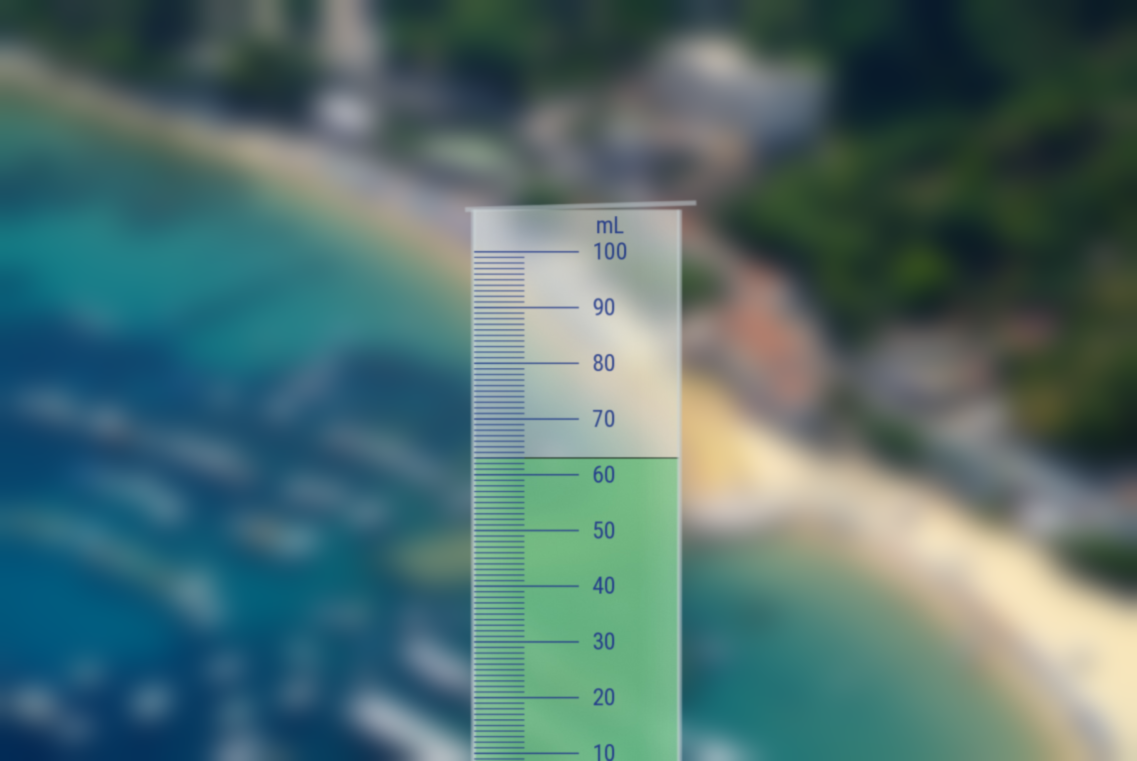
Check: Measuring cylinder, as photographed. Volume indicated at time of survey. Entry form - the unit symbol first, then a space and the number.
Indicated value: mL 63
